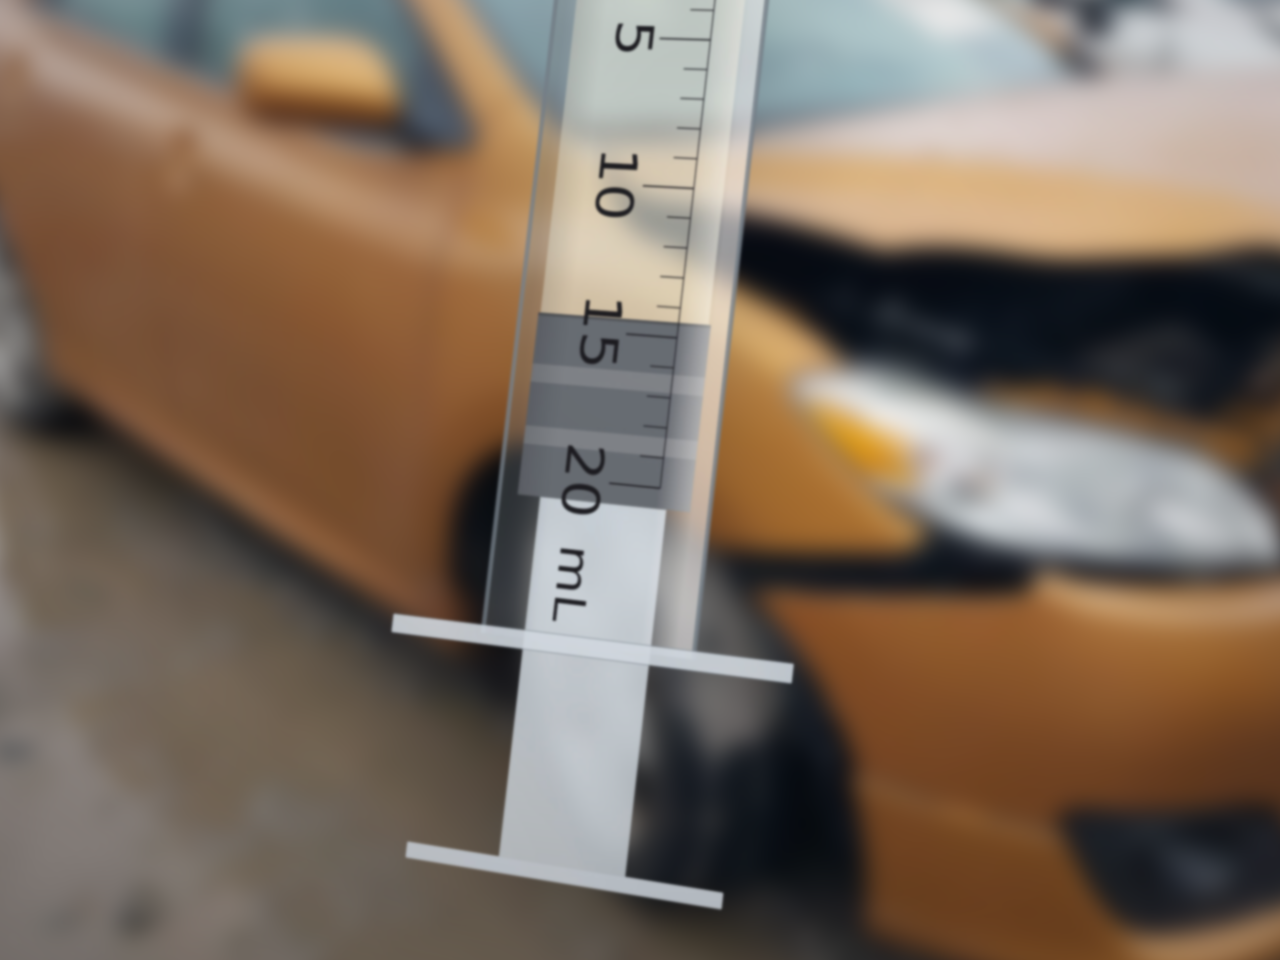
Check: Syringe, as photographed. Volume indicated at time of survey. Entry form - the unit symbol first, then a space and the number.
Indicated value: mL 14.5
